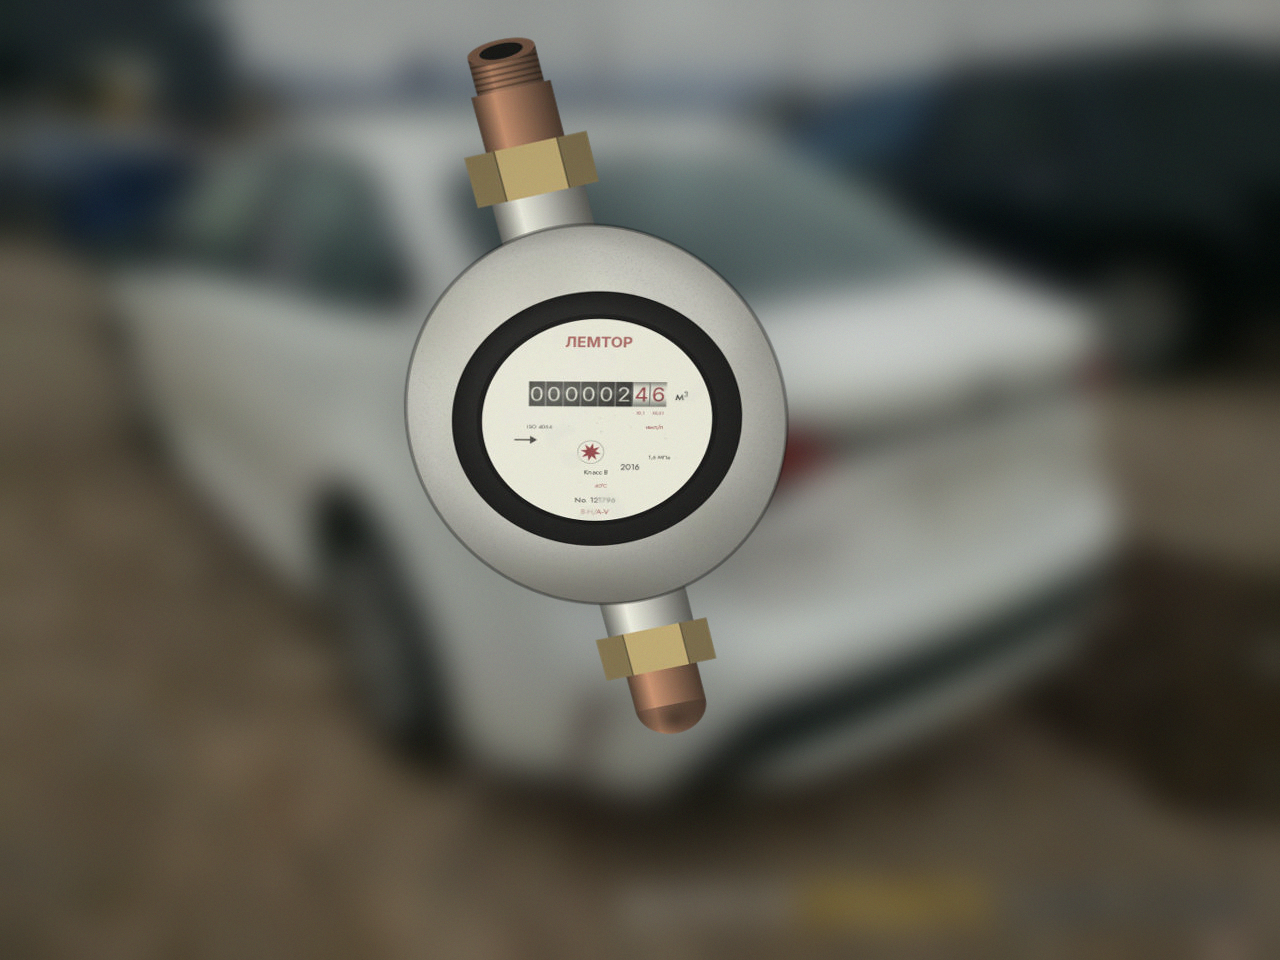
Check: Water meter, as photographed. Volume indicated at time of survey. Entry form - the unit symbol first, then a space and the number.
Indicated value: m³ 2.46
